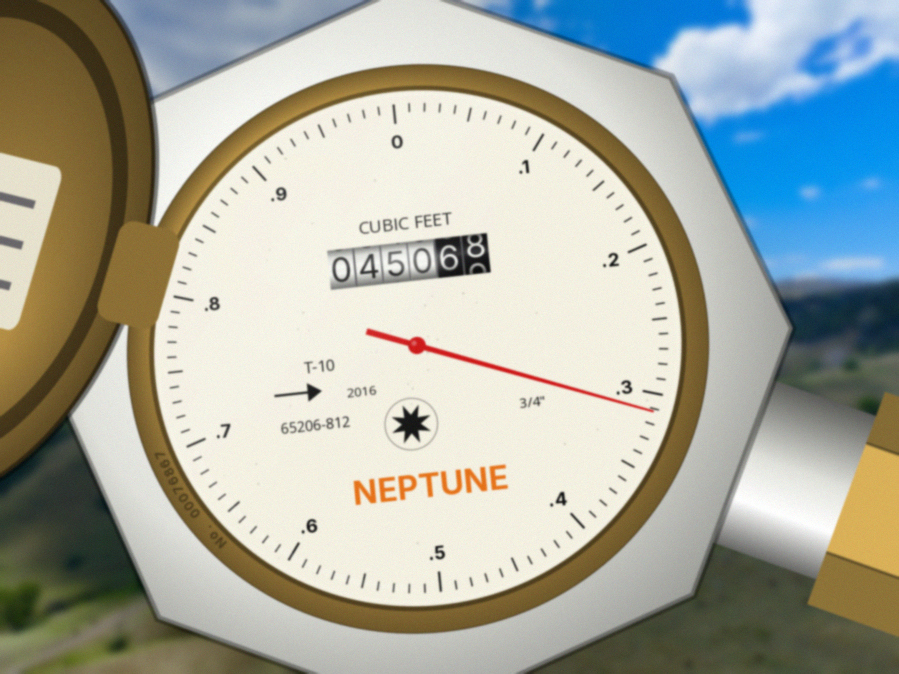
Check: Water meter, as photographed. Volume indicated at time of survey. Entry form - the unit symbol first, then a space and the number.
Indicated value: ft³ 45068.31
